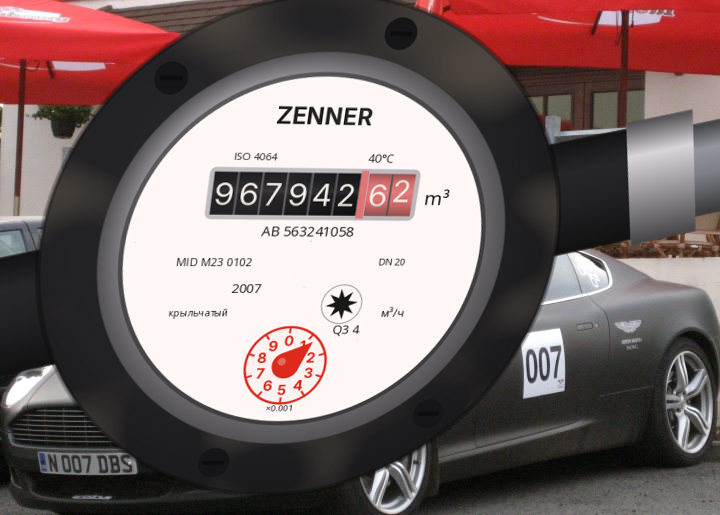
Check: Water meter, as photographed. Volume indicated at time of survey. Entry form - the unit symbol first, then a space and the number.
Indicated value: m³ 967942.621
